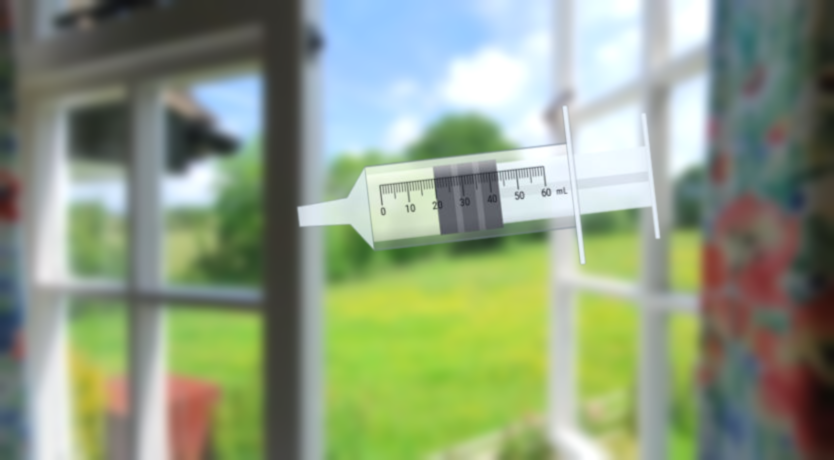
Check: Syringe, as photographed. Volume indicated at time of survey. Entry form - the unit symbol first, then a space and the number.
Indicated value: mL 20
